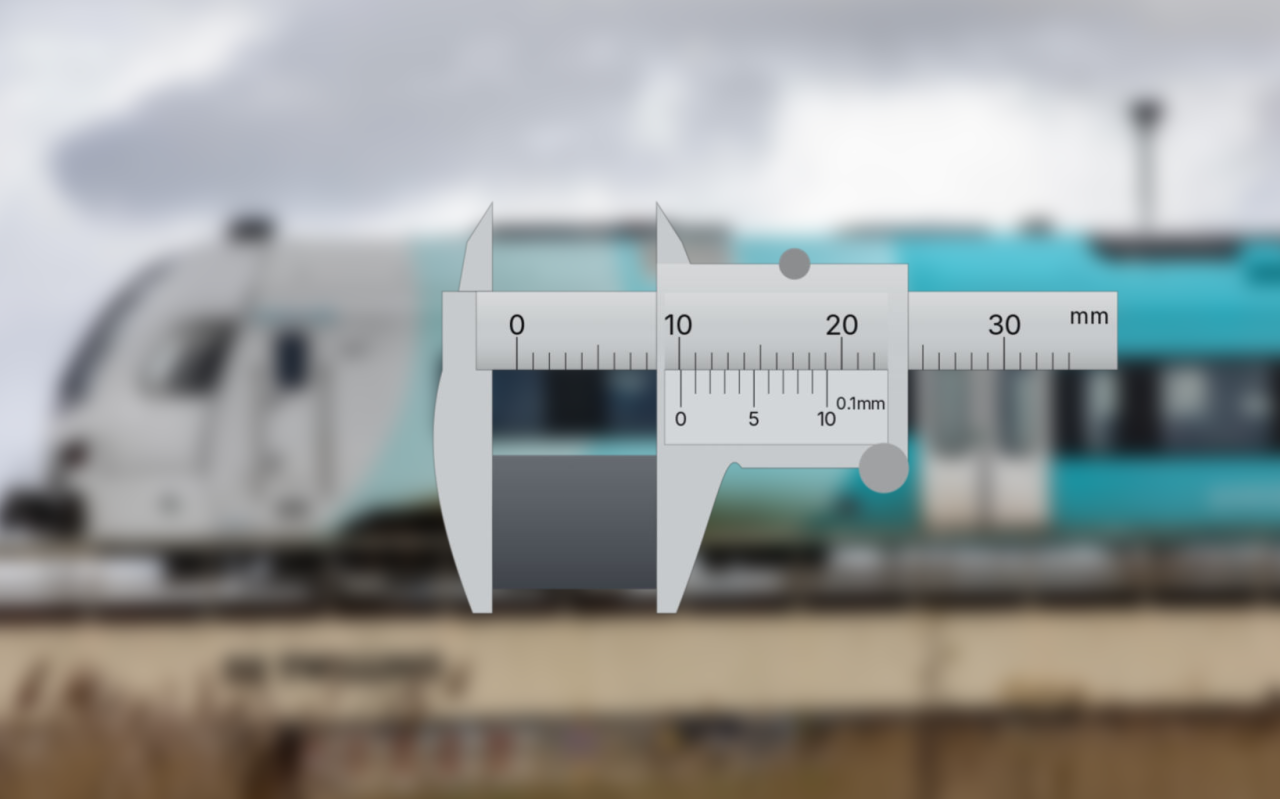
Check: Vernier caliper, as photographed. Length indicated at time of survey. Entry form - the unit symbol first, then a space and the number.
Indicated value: mm 10.1
